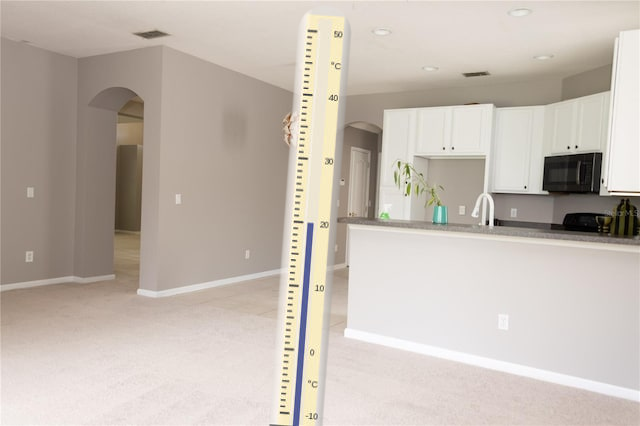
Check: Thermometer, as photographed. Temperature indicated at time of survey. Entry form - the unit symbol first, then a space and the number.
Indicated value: °C 20
